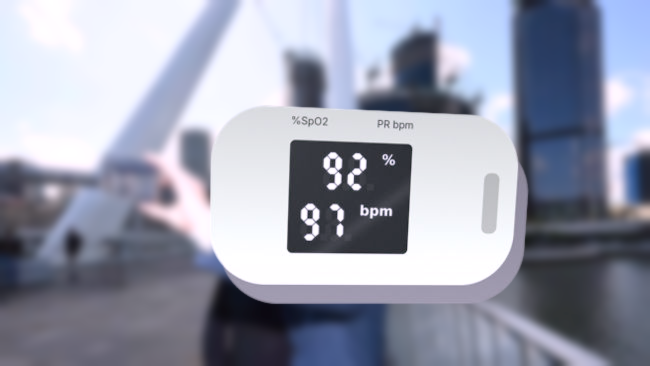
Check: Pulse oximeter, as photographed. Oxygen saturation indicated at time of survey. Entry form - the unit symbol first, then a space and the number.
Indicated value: % 92
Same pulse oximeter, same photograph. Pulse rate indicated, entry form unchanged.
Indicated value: bpm 97
